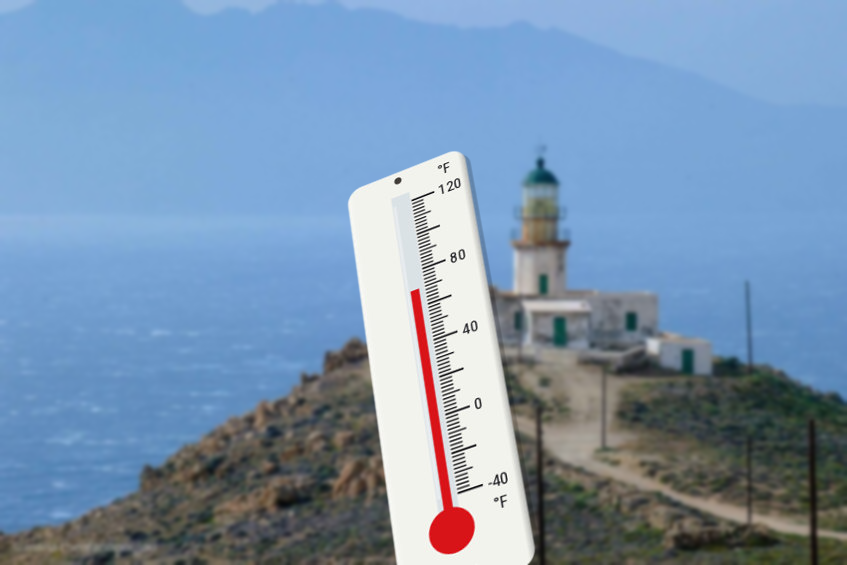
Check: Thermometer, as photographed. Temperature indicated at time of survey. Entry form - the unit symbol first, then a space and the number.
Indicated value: °F 70
